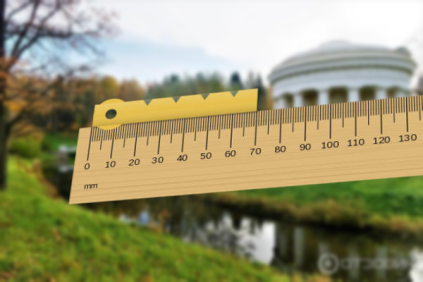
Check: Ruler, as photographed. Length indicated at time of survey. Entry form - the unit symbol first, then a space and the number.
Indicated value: mm 70
